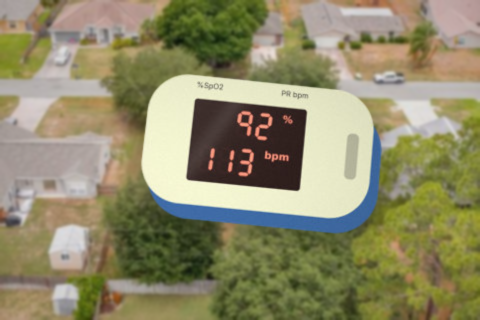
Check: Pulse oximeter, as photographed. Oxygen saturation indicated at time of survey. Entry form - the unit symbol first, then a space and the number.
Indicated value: % 92
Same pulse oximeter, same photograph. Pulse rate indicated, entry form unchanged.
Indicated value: bpm 113
